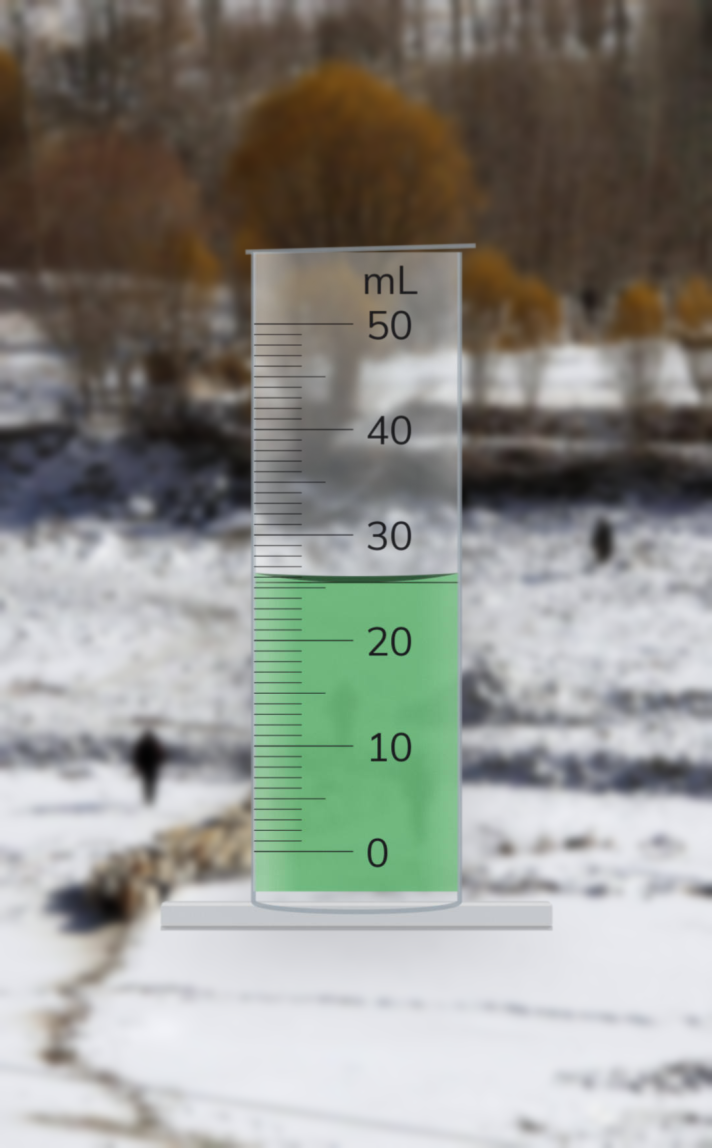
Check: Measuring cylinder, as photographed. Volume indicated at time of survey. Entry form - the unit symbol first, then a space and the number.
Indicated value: mL 25.5
